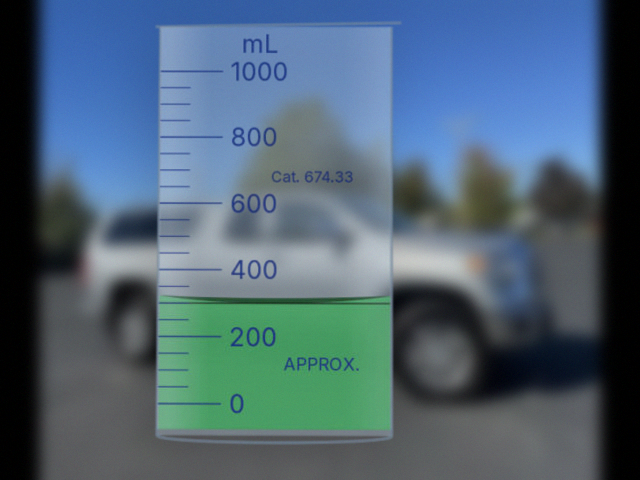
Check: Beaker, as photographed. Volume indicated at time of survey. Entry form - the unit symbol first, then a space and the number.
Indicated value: mL 300
